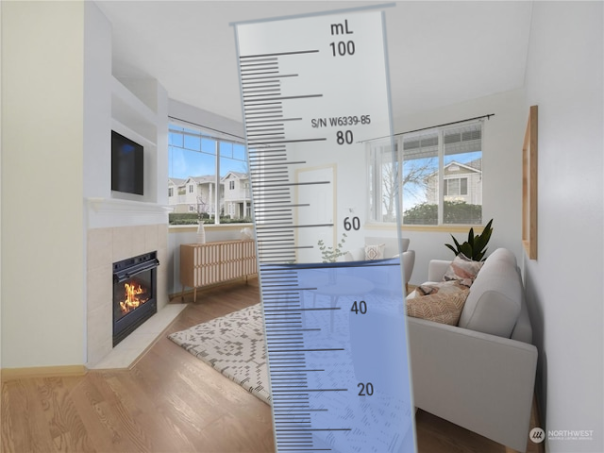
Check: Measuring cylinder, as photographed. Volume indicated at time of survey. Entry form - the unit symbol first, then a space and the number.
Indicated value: mL 50
